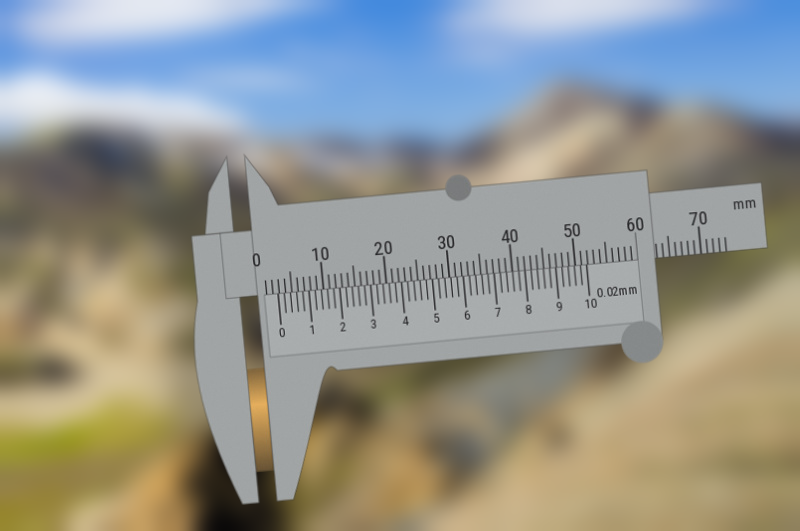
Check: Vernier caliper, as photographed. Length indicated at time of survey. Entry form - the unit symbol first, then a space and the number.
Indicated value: mm 2.8
